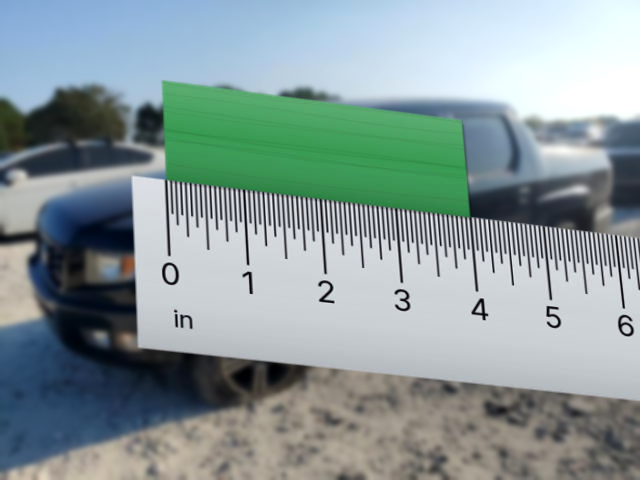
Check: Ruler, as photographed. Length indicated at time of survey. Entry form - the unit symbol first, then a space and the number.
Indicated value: in 4
